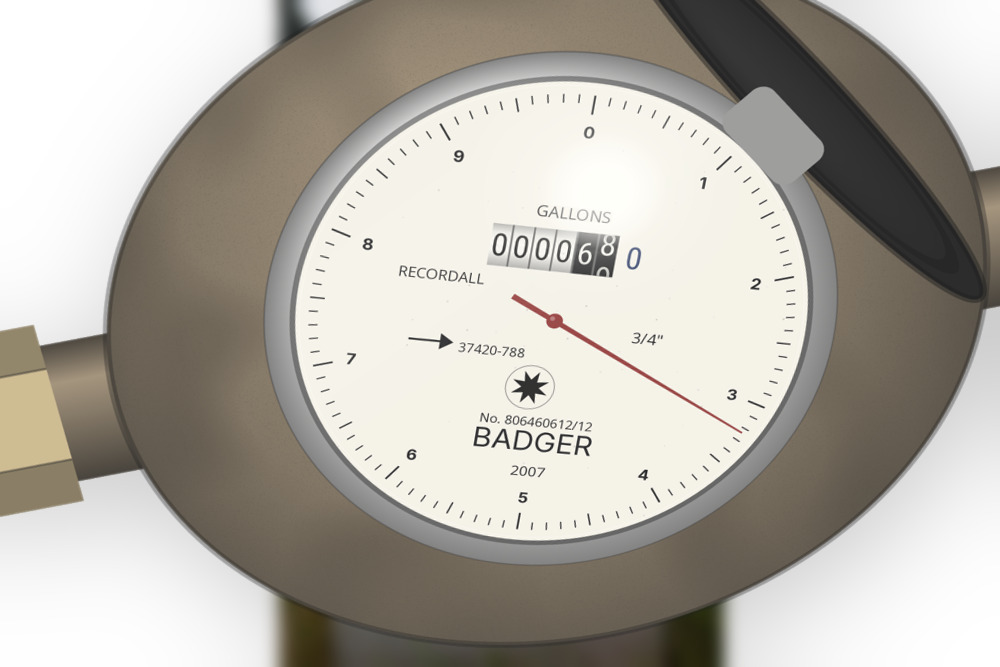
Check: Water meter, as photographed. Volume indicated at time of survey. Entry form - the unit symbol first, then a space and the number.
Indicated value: gal 683.2
